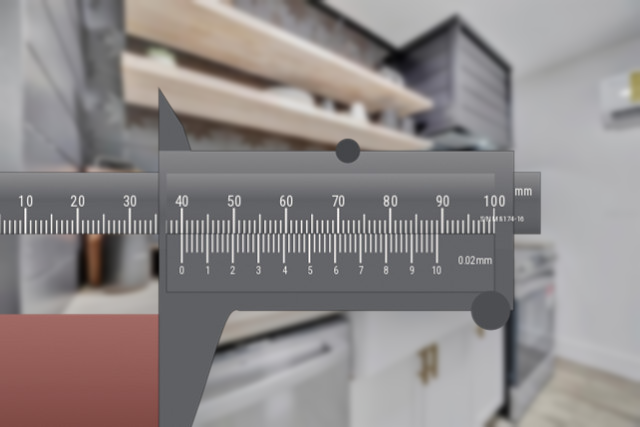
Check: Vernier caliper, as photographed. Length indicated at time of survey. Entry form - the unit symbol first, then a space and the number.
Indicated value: mm 40.0
